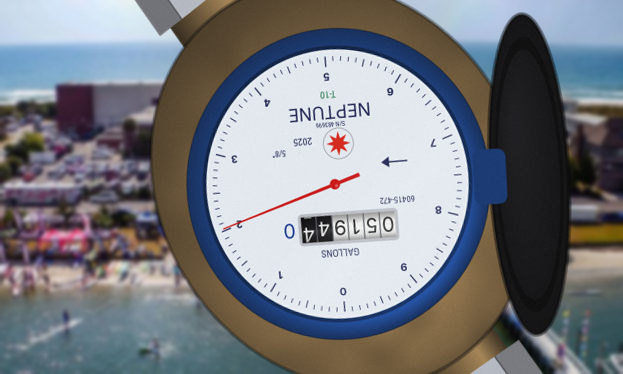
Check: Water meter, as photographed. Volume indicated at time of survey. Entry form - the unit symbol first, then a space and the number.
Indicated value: gal 519442.0
